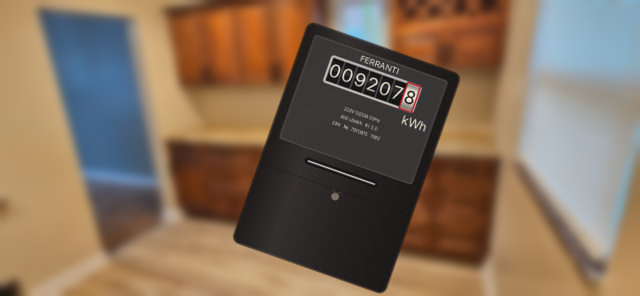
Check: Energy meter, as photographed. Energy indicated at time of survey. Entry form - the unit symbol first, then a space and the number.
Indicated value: kWh 9207.8
